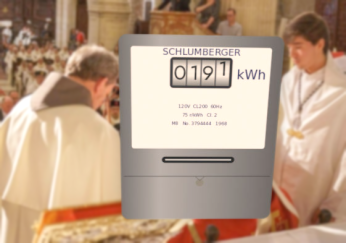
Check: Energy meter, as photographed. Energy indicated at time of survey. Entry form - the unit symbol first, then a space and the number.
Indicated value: kWh 191
